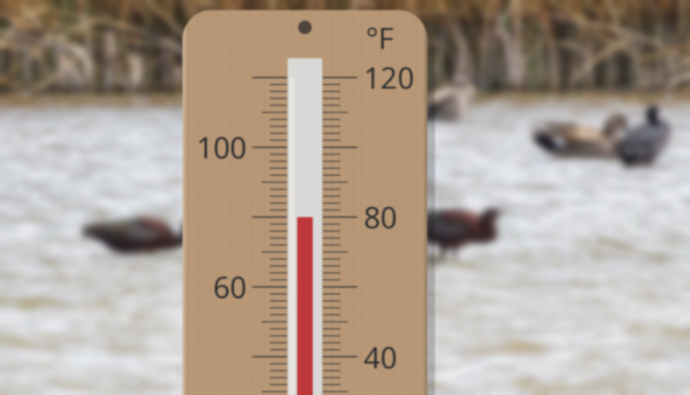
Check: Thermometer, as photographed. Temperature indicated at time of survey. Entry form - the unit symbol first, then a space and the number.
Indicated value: °F 80
